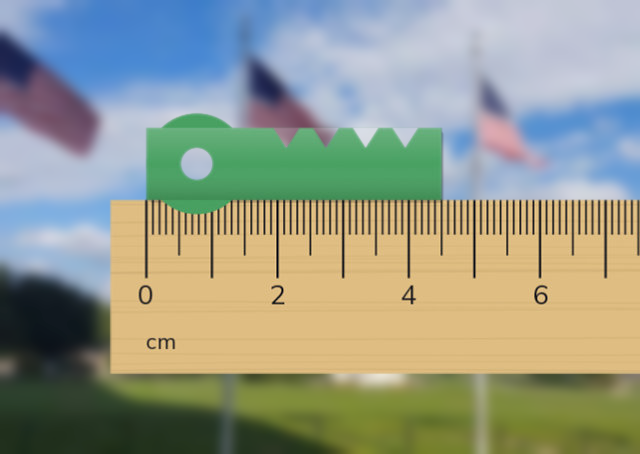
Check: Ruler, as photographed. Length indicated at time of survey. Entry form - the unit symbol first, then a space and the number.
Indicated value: cm 4.5
